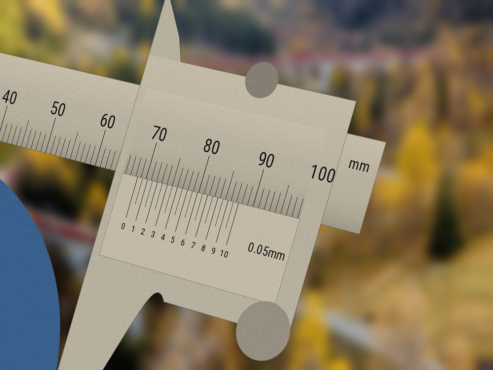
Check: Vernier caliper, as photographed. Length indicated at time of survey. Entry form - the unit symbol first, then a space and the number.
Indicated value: mm 68.4
